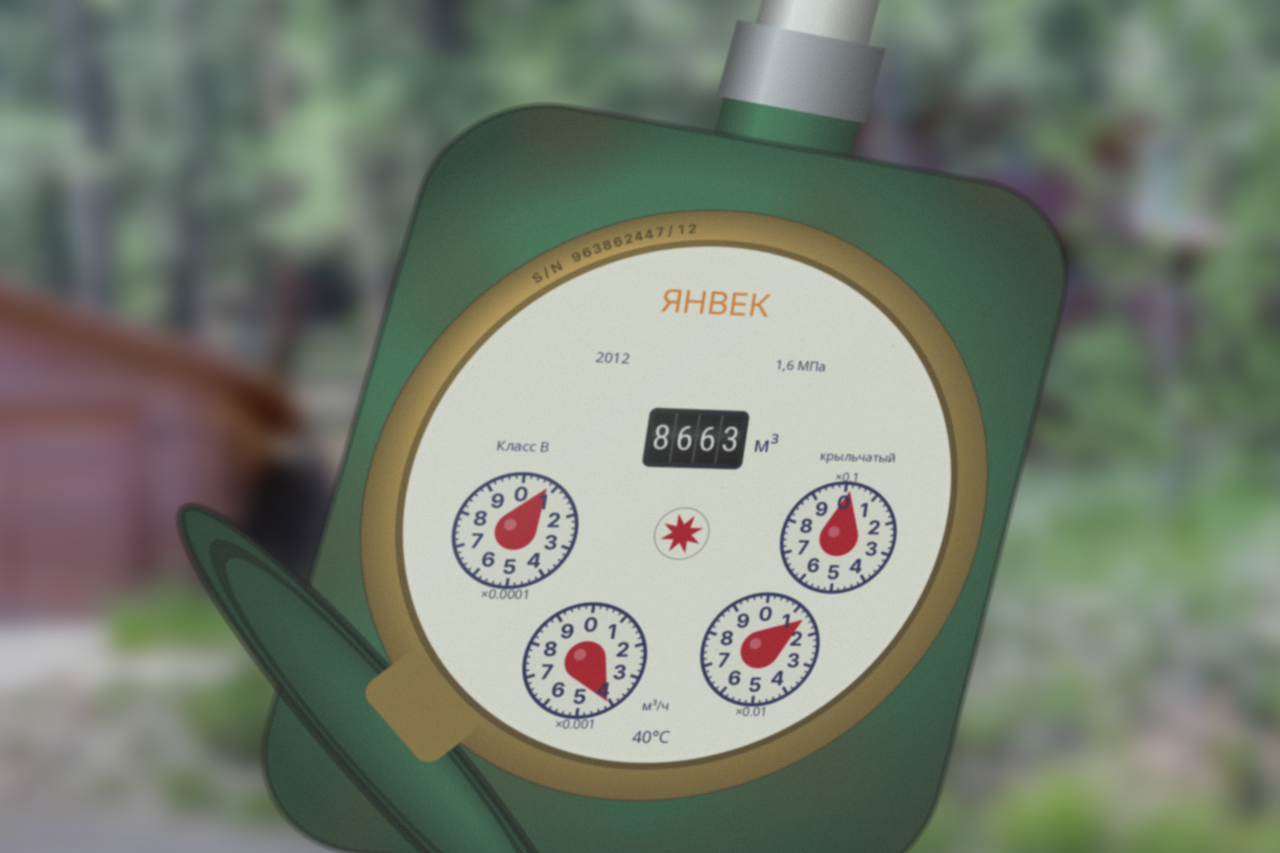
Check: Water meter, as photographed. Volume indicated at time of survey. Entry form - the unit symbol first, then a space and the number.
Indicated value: m³ 8663.0140
